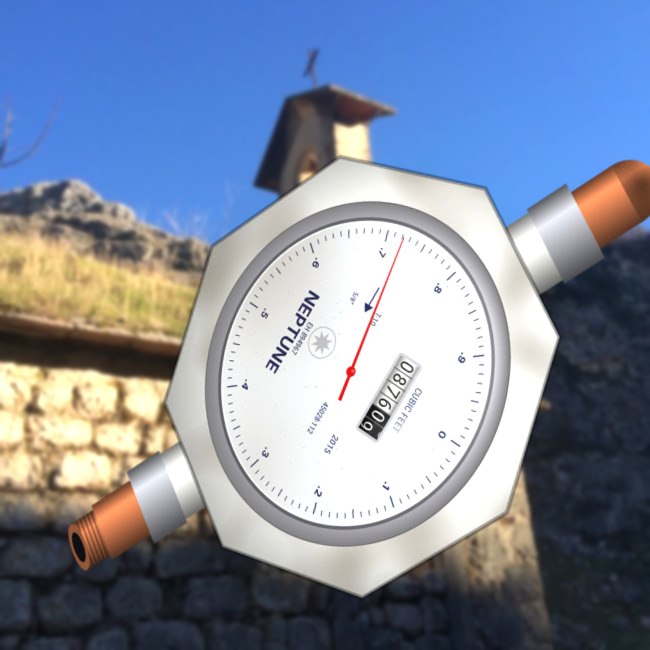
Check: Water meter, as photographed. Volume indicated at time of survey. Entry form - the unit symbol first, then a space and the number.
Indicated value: ft³ 87608.72
